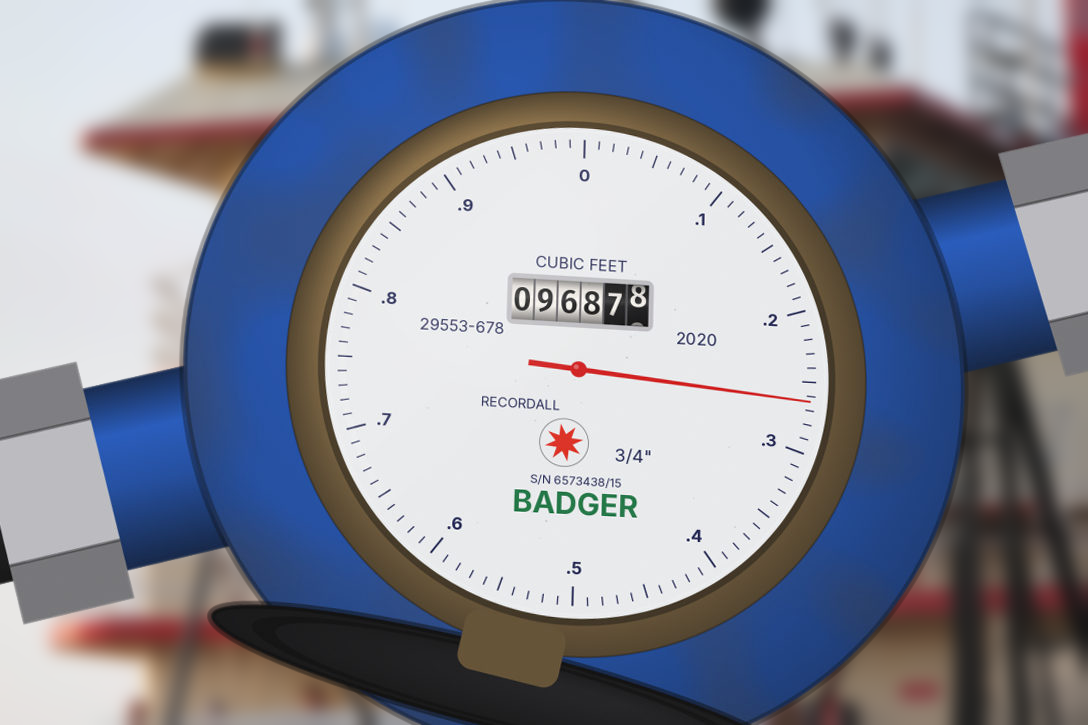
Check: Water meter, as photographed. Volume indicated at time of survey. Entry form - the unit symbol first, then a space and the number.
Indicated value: ft³ 96878.26
